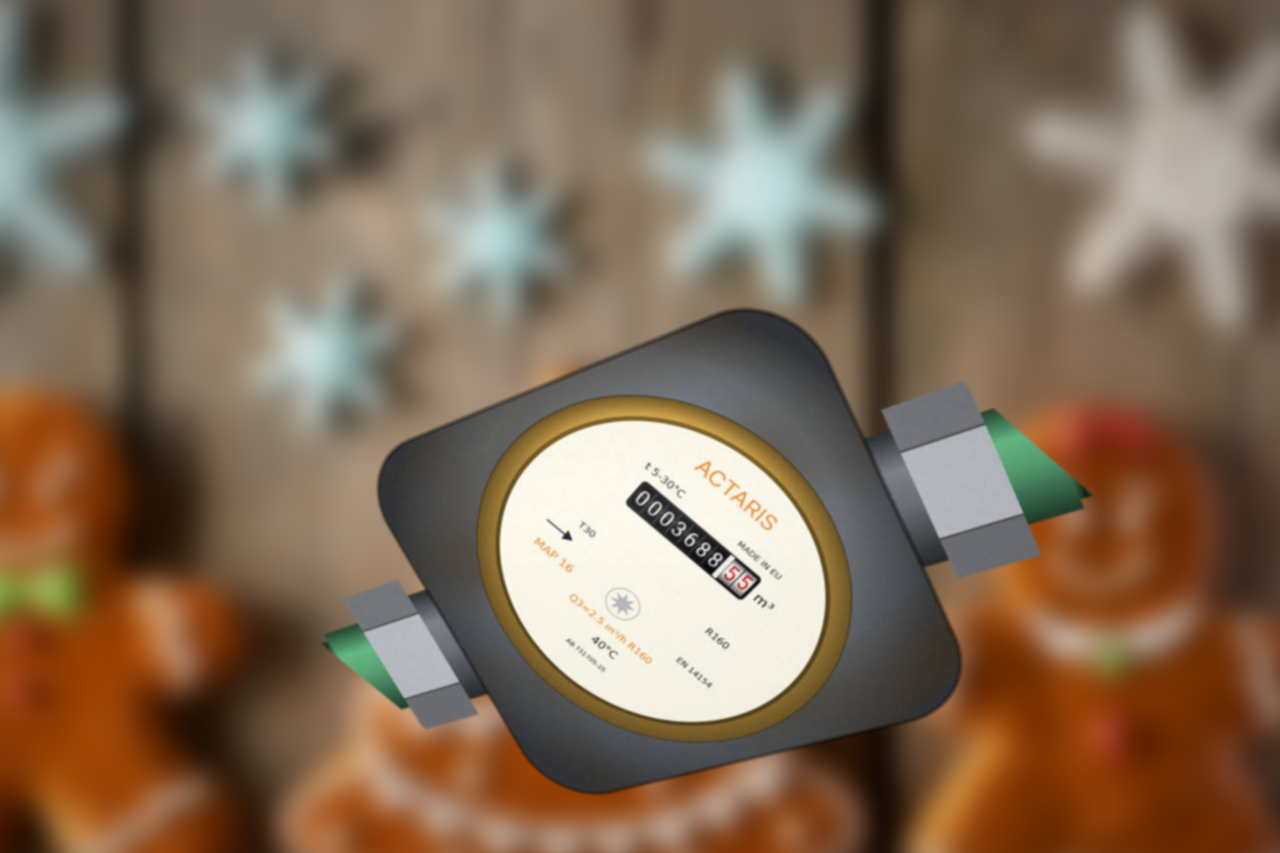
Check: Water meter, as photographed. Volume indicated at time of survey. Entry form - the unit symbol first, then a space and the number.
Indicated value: m³ 3688.55
